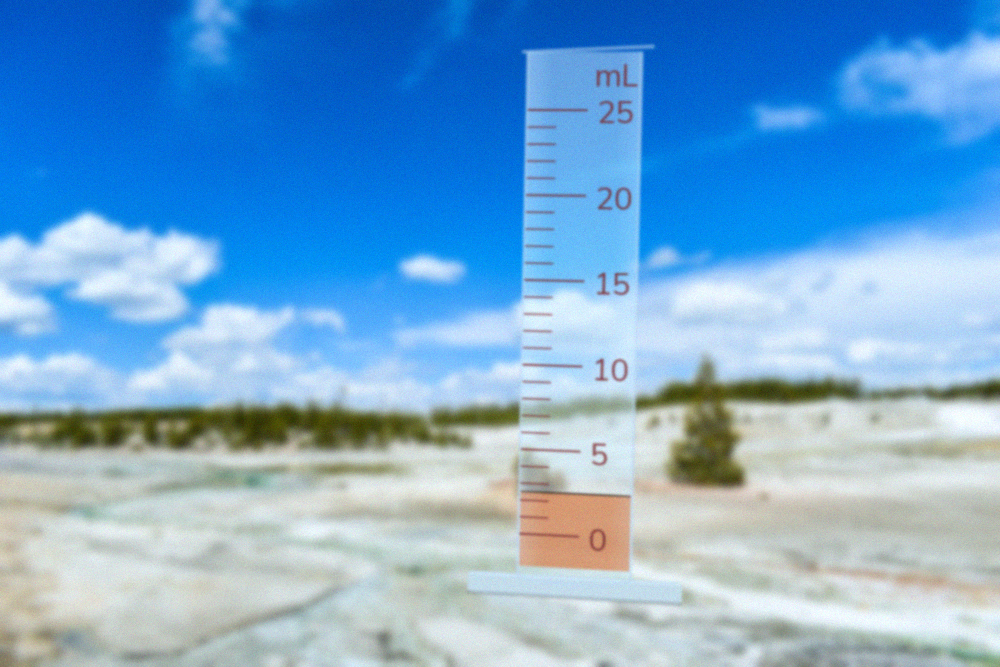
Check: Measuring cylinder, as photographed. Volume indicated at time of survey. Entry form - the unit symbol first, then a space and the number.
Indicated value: mL 2.5
